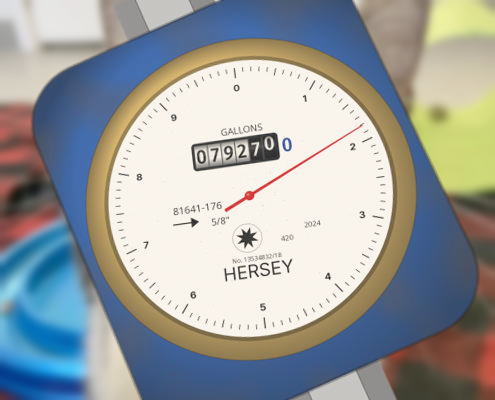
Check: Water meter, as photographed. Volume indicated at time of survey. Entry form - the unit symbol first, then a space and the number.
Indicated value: gal 792701.8
